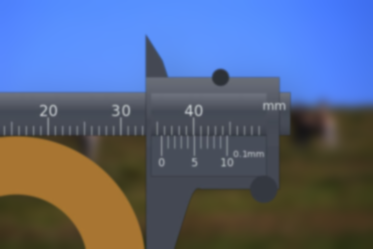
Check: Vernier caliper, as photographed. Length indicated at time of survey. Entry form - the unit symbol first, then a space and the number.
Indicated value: mm 35.6
